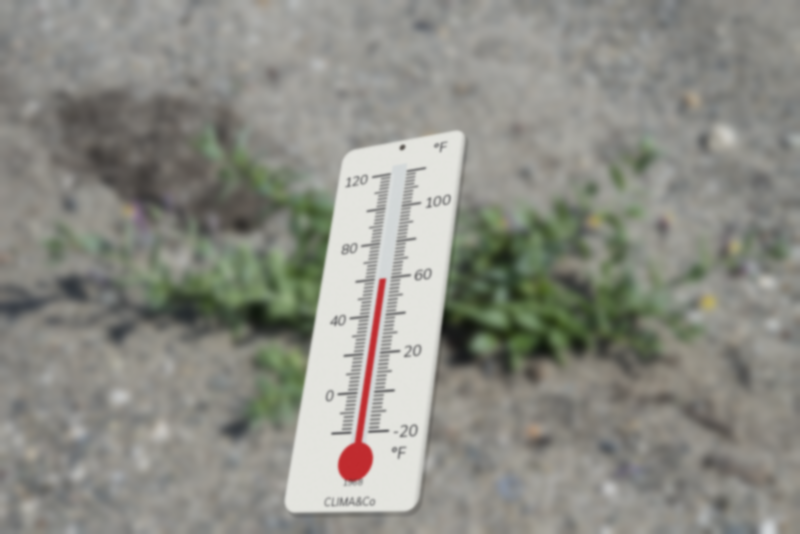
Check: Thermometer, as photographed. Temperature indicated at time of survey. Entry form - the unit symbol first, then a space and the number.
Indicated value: °F 60
